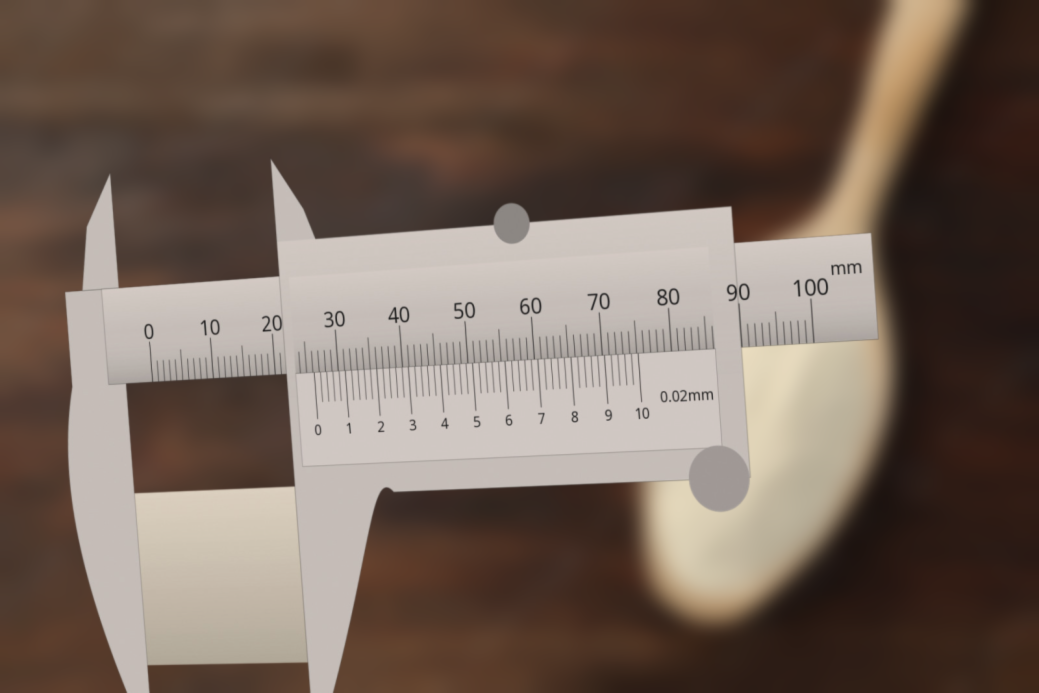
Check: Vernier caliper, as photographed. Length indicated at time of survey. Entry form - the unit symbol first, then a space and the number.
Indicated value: mm 26.2
